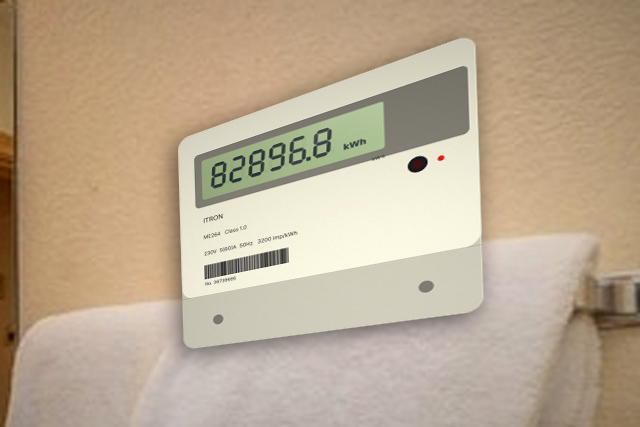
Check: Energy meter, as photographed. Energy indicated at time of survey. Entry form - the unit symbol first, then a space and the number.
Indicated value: kWh 82896.8
